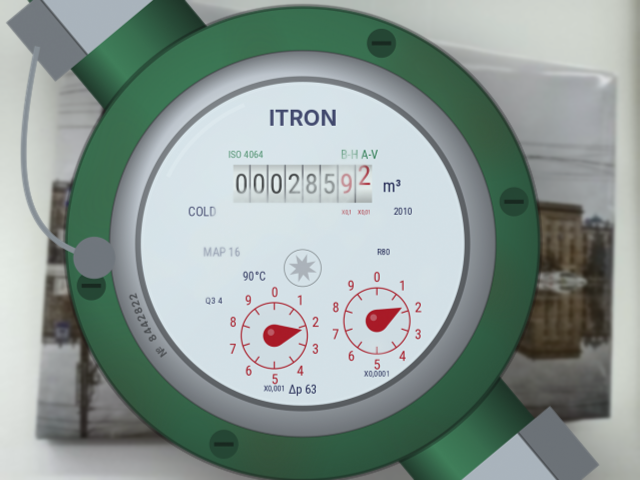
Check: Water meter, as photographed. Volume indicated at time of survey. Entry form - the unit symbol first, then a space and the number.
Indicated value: m³ 285.9221
